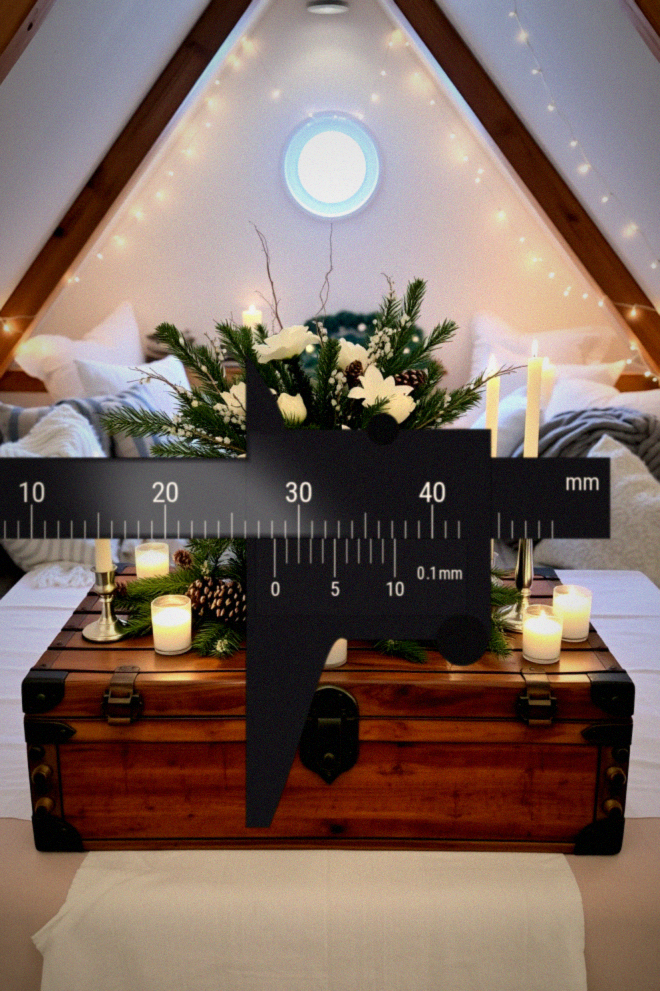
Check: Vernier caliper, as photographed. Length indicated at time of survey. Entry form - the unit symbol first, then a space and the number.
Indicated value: mm 28.2
